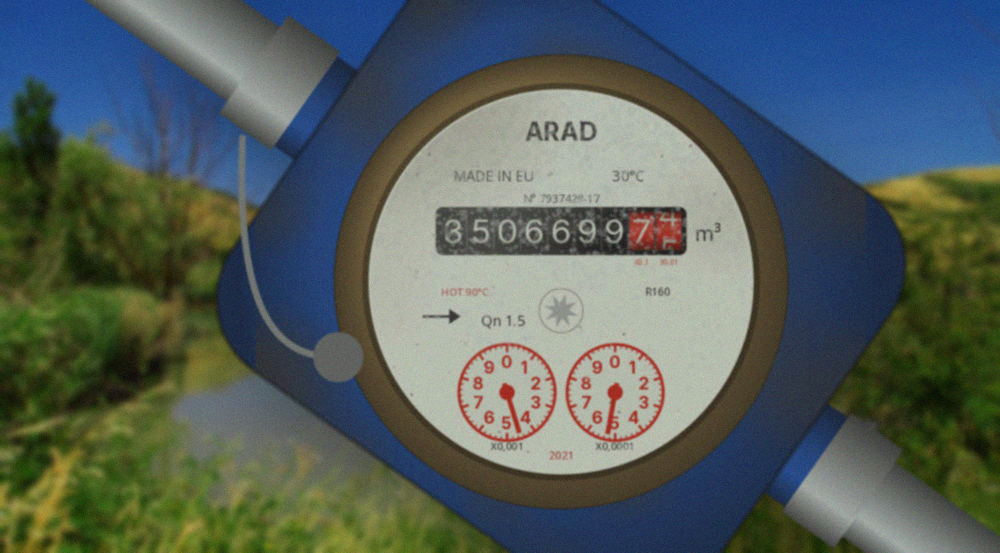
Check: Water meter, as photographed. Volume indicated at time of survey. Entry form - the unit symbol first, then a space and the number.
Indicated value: m³ 3506699.7445
